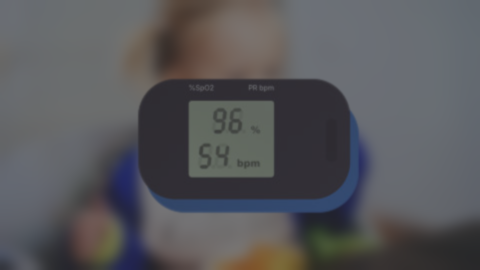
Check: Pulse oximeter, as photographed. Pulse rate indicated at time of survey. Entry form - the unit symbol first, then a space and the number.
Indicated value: bpm 54
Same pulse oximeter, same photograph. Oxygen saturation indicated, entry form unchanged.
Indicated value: % 96
